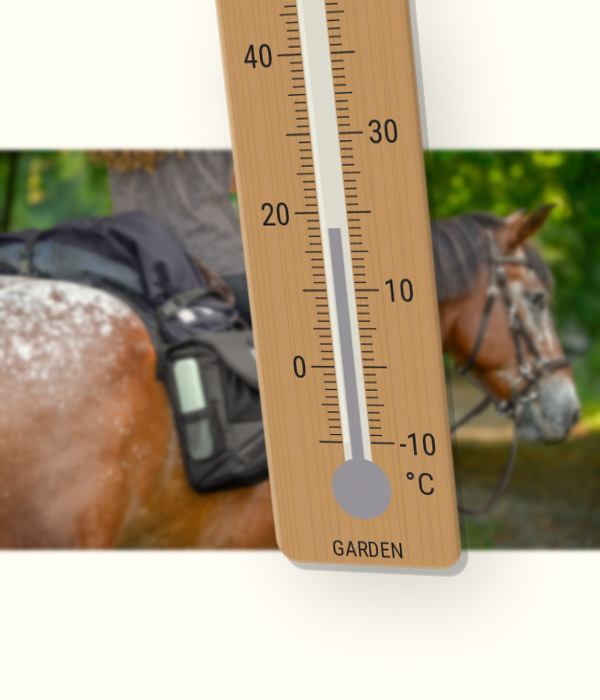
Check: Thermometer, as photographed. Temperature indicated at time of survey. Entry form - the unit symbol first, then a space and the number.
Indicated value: °C 18
